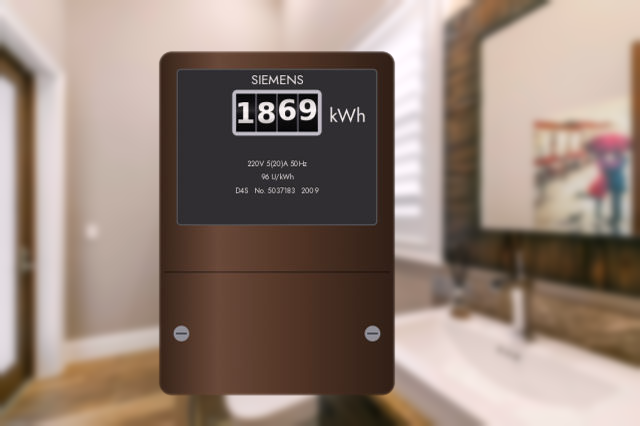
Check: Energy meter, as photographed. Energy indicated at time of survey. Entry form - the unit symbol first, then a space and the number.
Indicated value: kWh 1869
